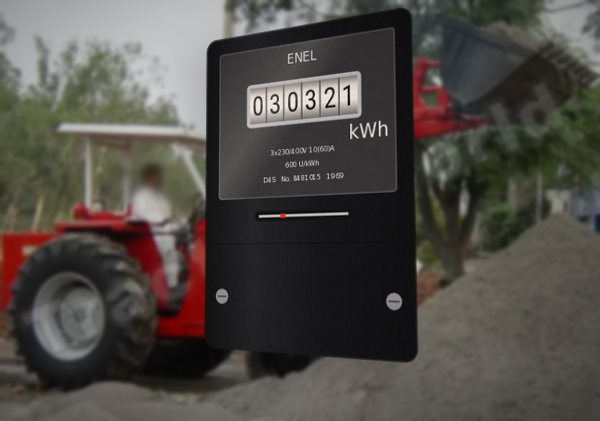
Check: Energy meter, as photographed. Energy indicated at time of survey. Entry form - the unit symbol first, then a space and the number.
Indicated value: kWh 30321
